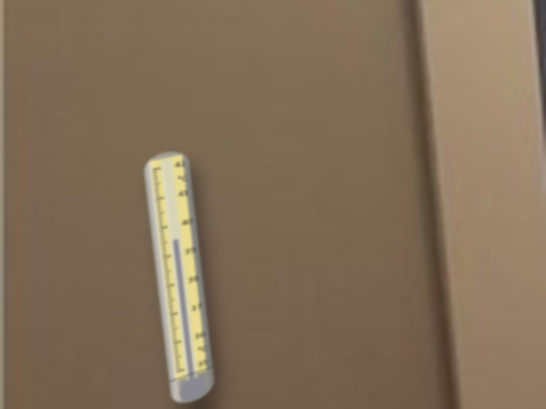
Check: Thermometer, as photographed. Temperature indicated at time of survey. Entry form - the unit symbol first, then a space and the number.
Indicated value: °C 39.5
